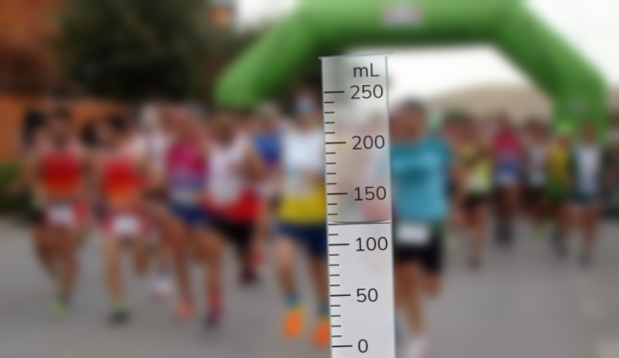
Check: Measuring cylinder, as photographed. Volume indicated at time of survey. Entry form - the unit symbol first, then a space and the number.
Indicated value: mL 120
